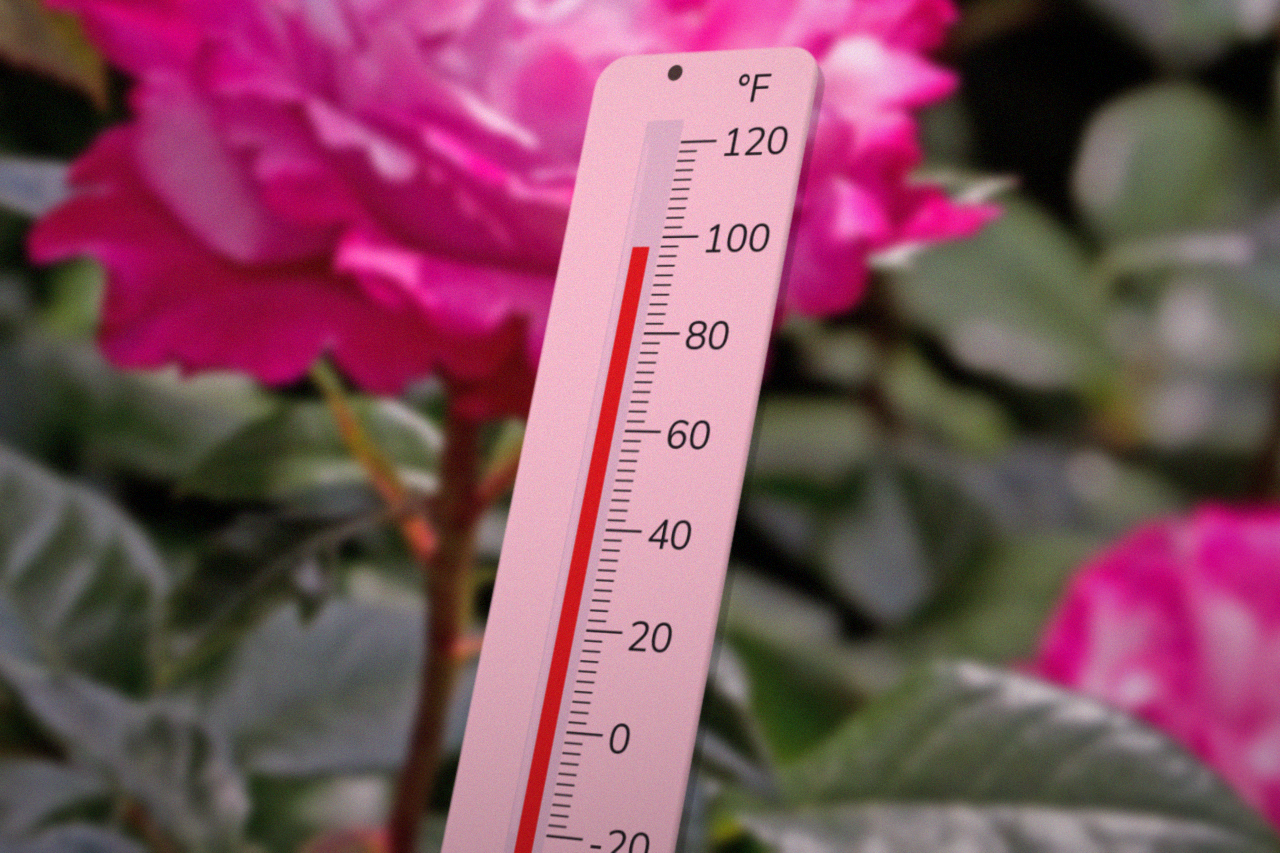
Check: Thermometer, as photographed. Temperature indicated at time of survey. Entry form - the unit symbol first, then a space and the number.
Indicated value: °F 98
